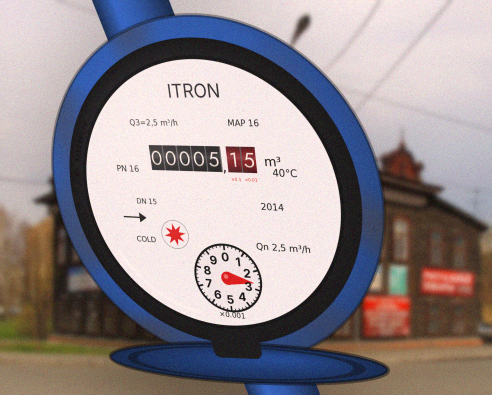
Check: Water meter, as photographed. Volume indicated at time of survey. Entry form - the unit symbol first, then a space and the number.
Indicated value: m³ 5.152
